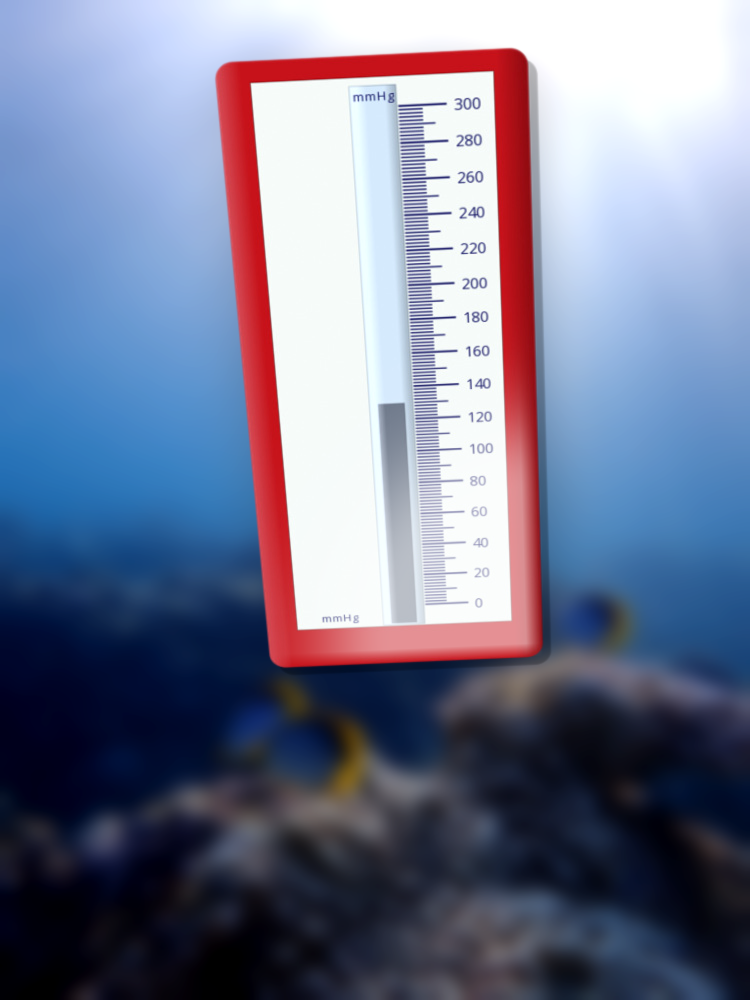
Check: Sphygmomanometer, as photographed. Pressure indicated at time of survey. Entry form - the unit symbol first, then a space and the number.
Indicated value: mmHg 130
